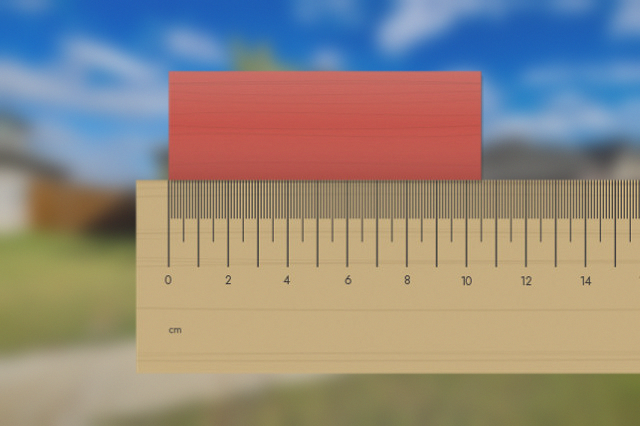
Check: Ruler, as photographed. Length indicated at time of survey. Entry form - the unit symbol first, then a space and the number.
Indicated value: cm 10.5
